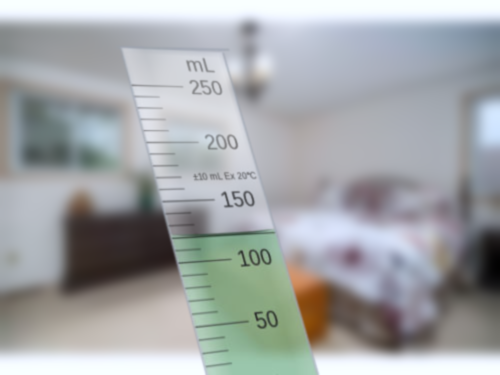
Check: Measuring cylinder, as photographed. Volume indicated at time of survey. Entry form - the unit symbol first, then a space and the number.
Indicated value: mL 120
